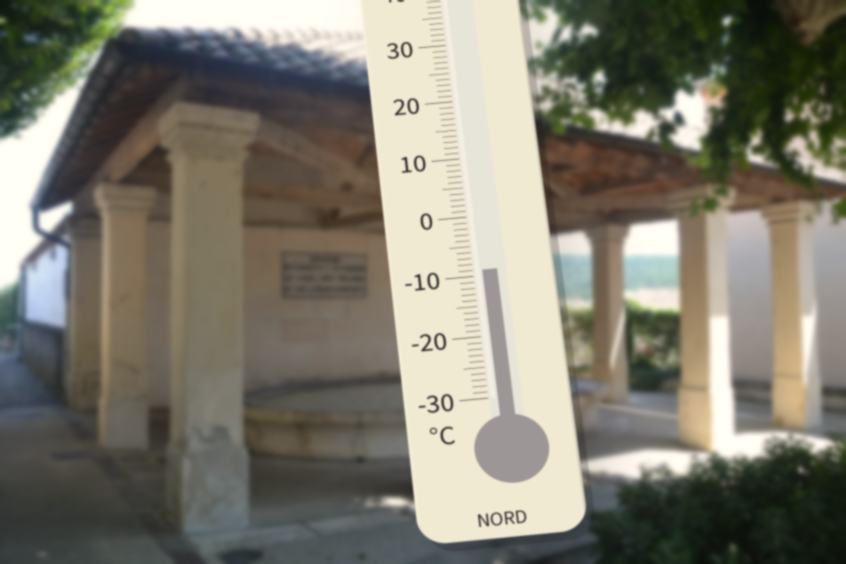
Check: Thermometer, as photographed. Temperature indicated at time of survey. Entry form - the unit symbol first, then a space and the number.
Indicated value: °C -9
